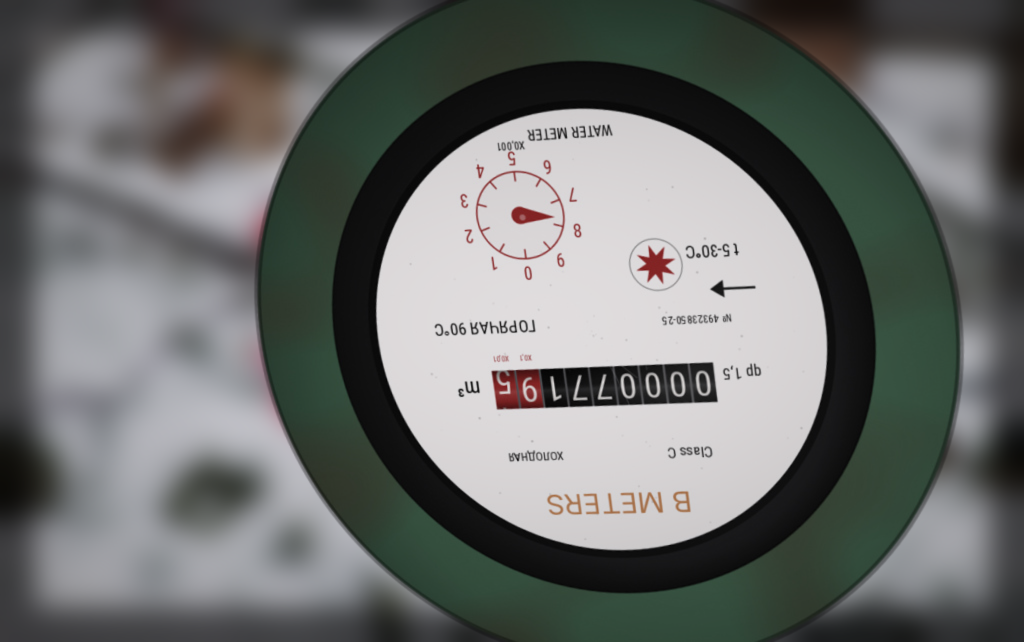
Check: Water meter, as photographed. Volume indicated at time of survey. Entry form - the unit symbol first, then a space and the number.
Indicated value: m³ 771.947
